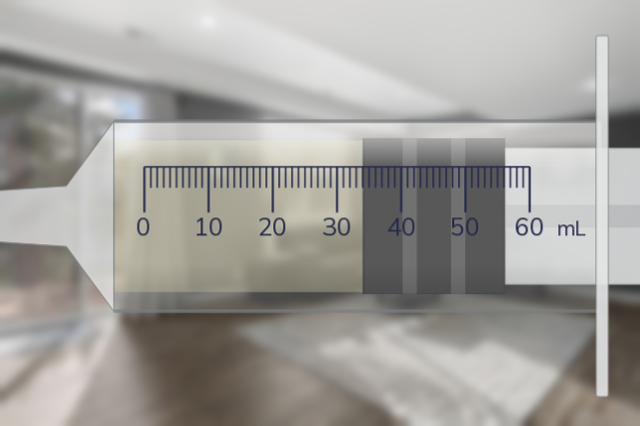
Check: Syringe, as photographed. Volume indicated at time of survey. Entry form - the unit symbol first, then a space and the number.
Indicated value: mL 34
